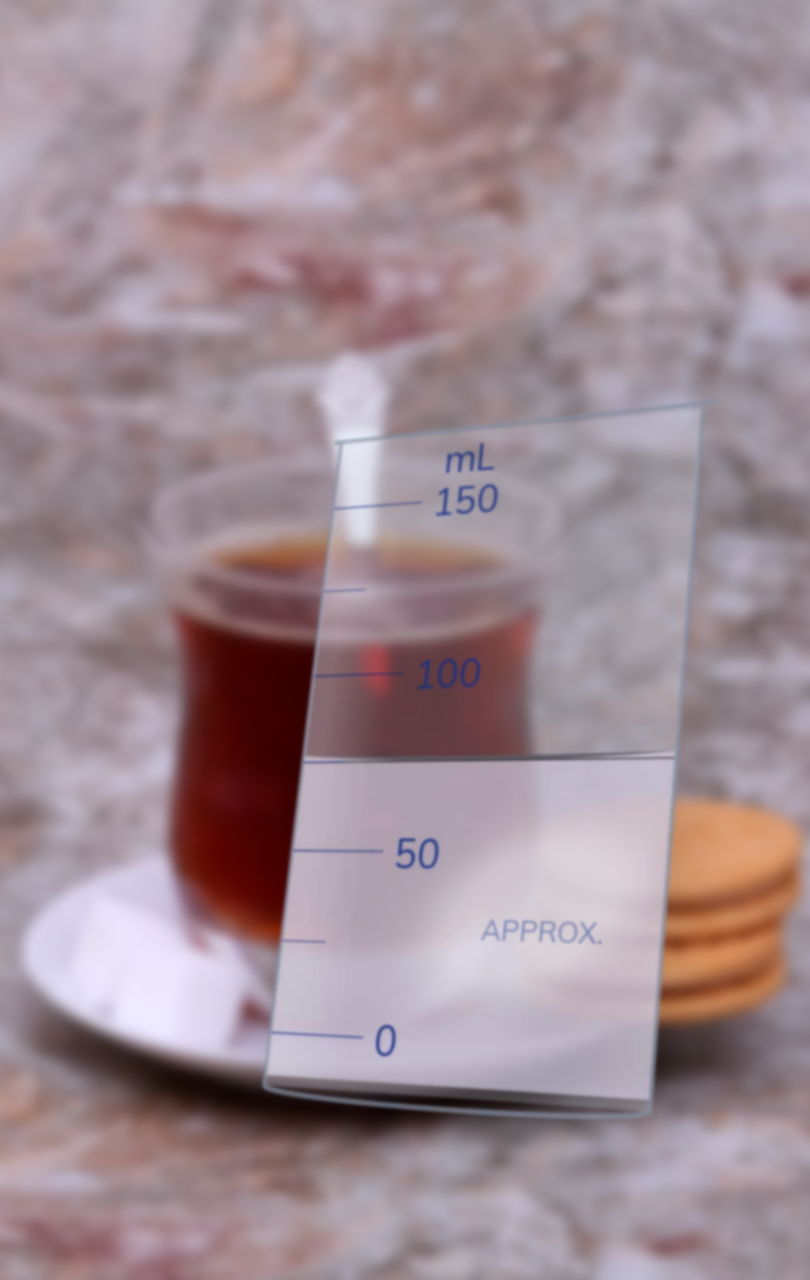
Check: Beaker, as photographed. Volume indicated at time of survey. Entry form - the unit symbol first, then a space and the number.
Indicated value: mL 75
